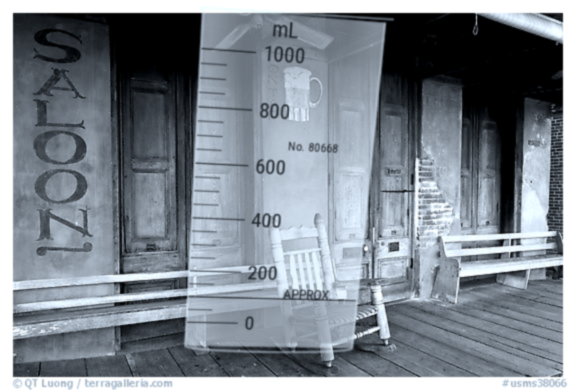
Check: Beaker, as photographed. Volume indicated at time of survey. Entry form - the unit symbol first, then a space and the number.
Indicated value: mL 100
